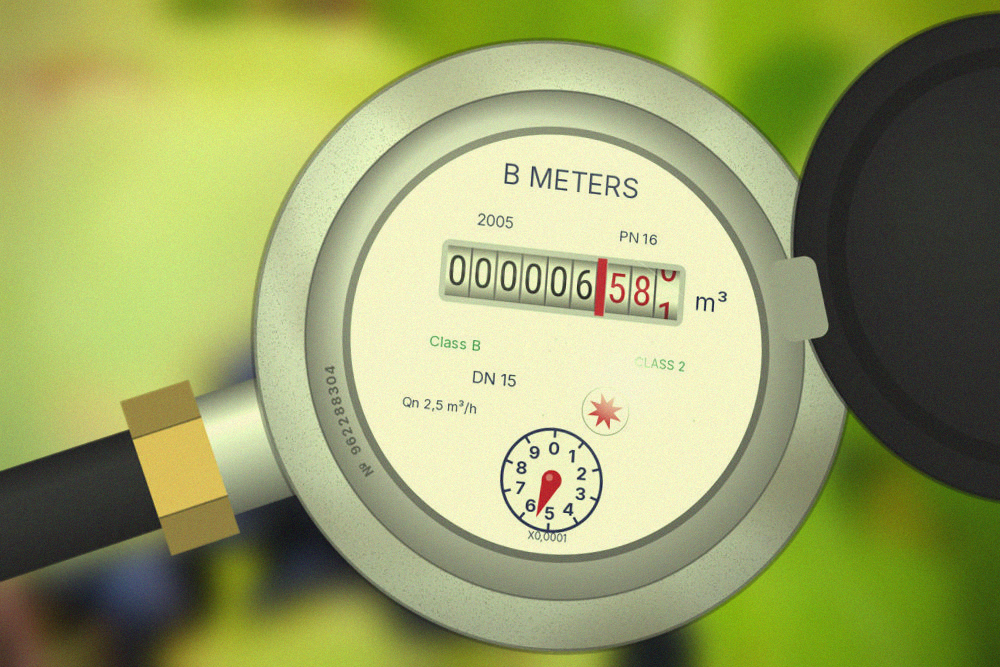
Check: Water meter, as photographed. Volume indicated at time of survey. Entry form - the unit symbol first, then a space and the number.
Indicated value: m³ 6.5805
